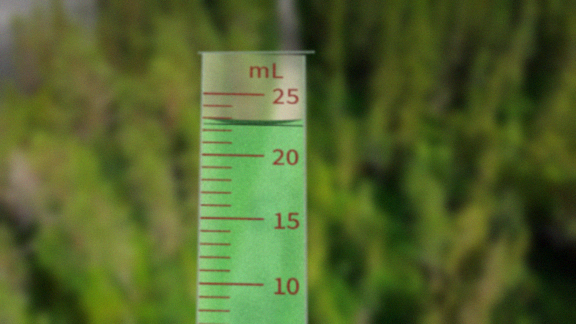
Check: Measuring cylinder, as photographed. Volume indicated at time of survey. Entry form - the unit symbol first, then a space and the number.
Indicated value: mL 22.5
